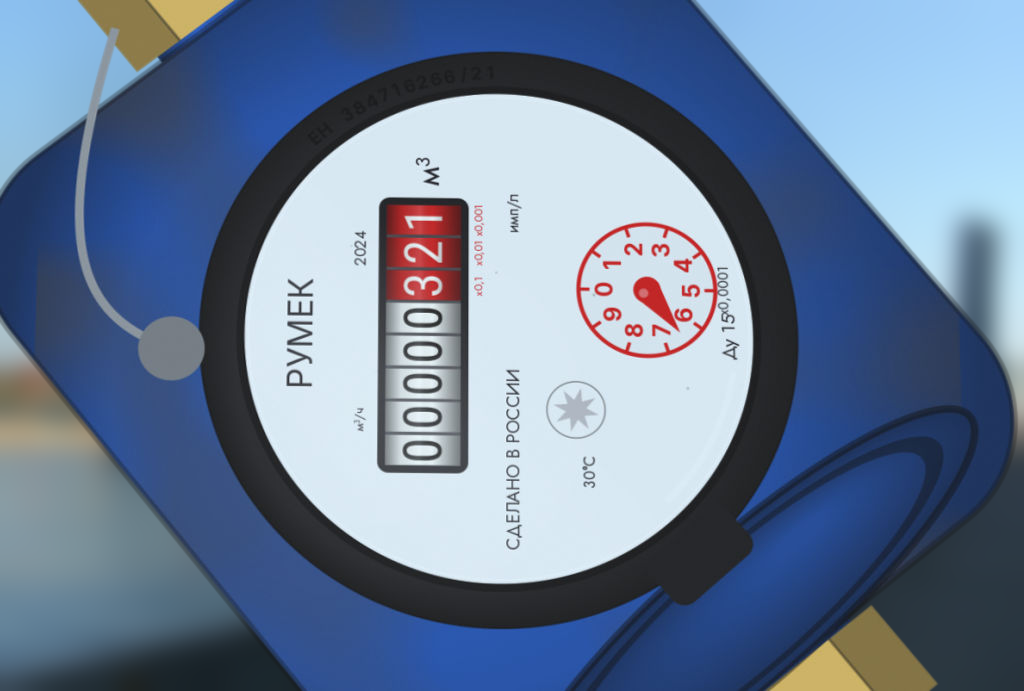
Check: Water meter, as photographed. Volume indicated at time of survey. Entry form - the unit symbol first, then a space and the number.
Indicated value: m³ 0.3216
